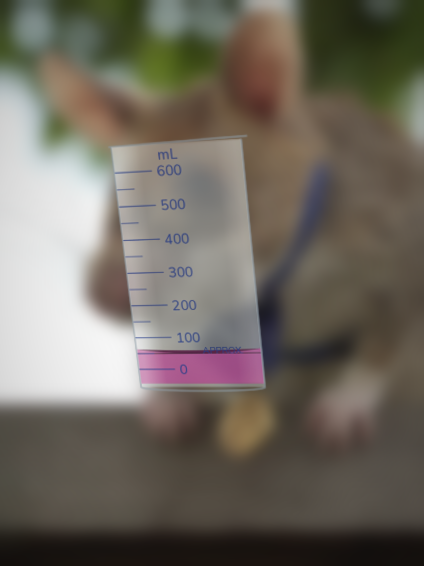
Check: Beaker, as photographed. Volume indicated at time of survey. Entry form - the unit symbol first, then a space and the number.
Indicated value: mL 50
